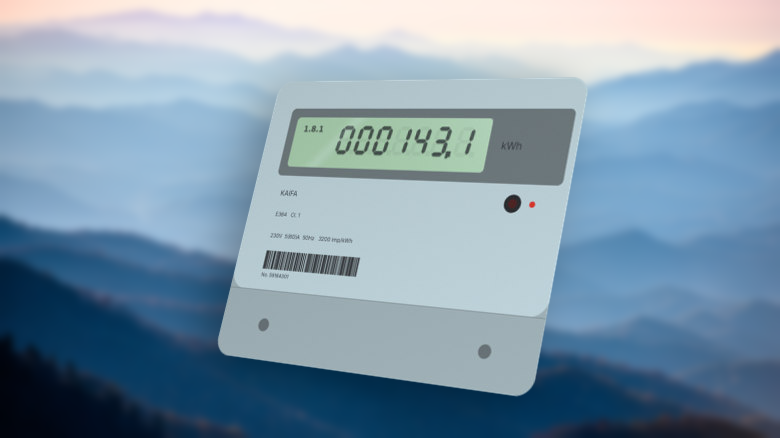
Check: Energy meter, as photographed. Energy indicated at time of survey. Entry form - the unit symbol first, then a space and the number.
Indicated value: kWh 143.1
